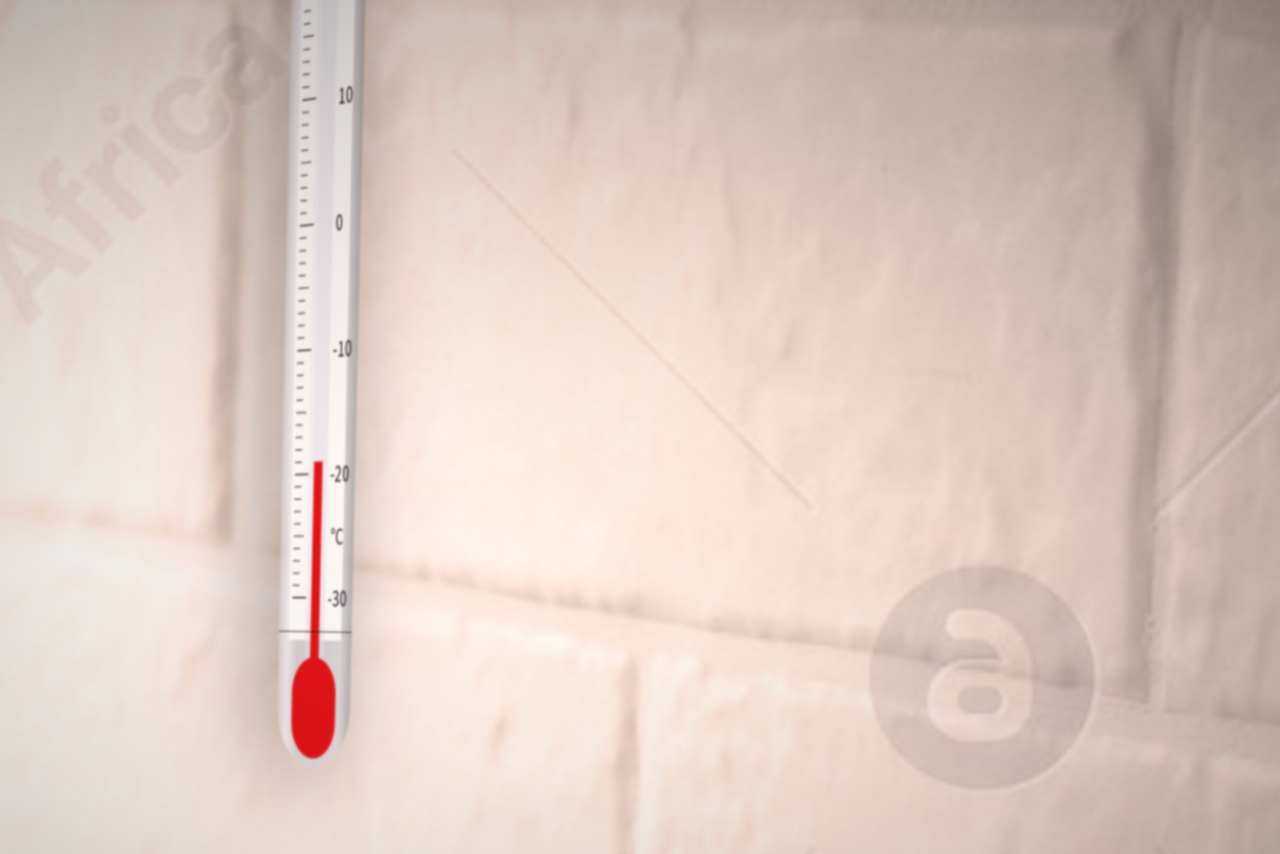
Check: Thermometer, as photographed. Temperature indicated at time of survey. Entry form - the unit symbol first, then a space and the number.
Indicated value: °C -19
